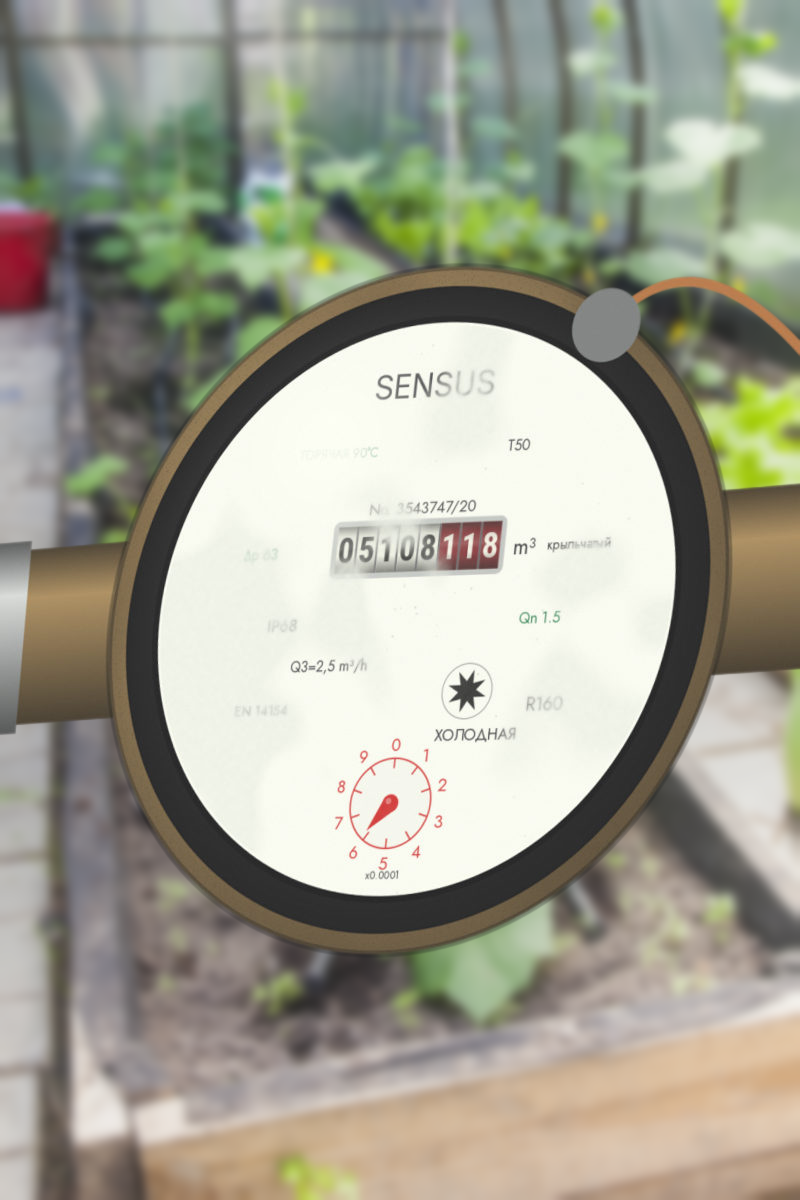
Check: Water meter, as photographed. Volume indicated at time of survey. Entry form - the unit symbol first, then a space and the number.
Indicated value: m³ 5108.1186
